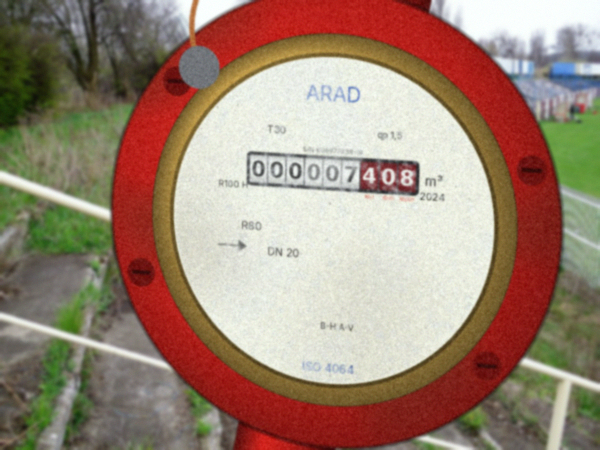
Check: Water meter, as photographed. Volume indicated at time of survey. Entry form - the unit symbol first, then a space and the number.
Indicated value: m³ 7.408
